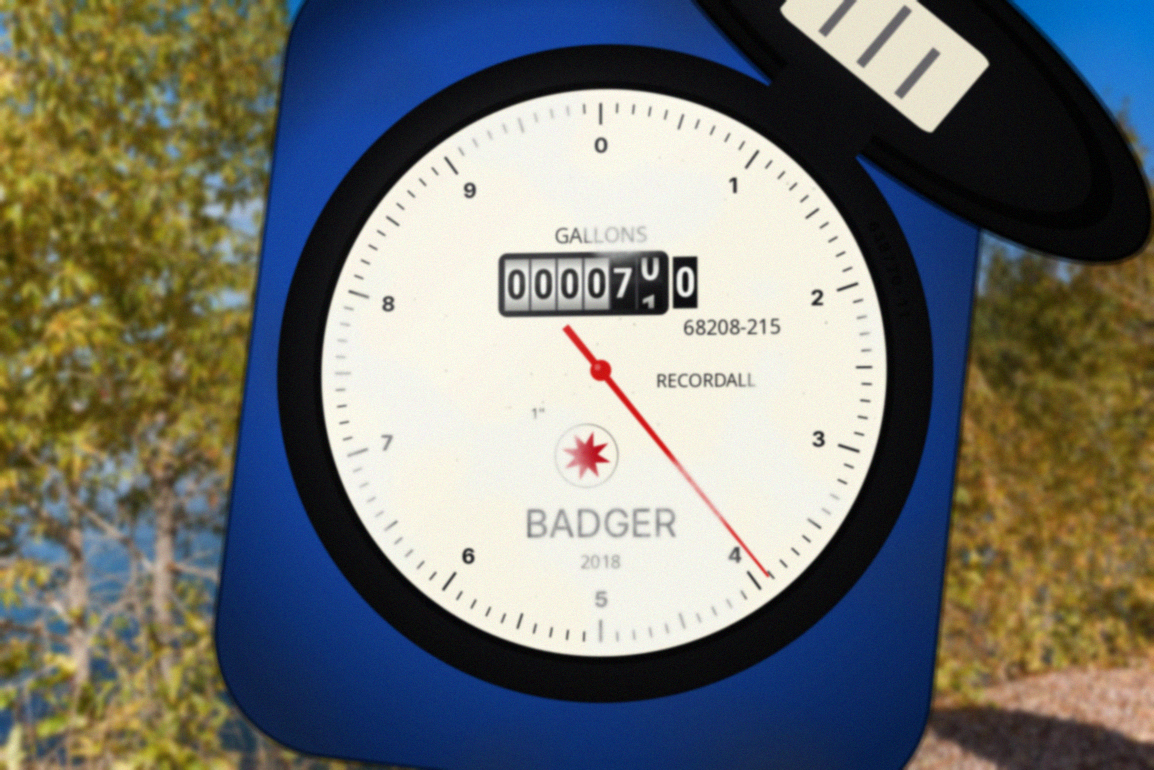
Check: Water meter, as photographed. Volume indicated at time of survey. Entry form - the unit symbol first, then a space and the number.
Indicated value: gal 703.9
